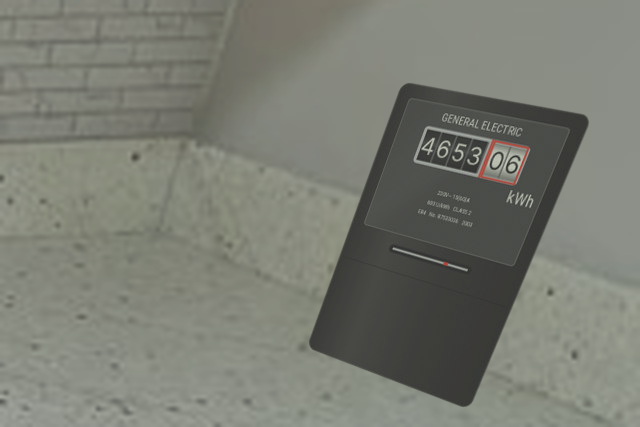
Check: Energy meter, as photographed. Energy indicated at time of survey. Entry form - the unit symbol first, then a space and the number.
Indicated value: kWh 4653.06
